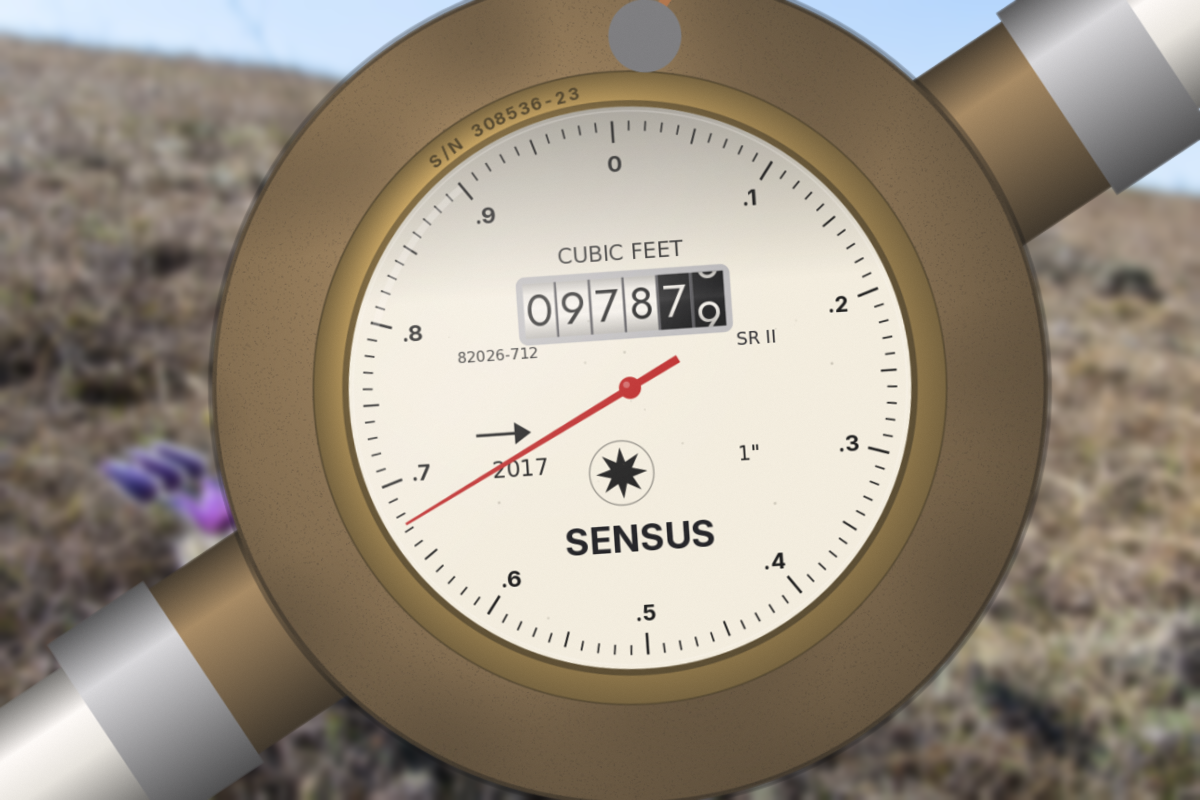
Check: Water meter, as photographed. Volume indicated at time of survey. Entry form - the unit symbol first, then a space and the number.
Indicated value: ft³ 97878.67
